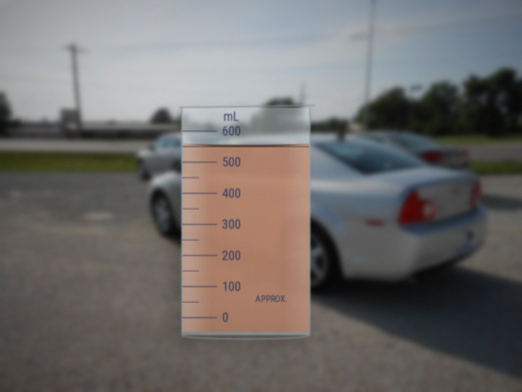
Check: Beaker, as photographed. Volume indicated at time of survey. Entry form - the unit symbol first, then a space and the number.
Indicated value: mL 550
